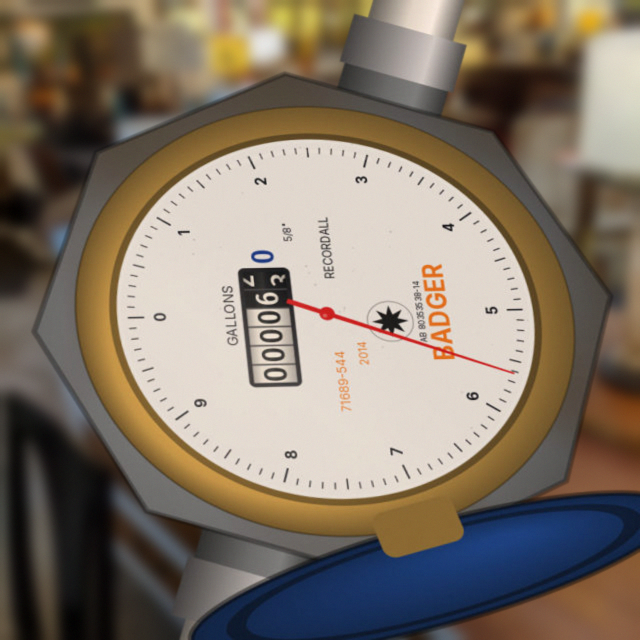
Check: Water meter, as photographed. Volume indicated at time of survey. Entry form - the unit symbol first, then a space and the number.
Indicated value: gal 625.6
